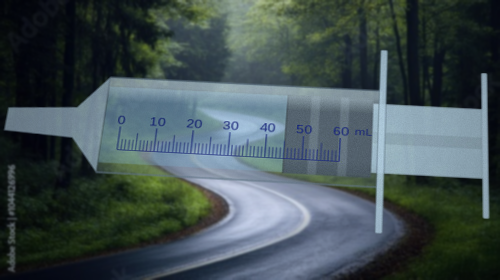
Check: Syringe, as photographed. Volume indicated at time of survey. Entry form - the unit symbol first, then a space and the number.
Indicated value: mL 45
